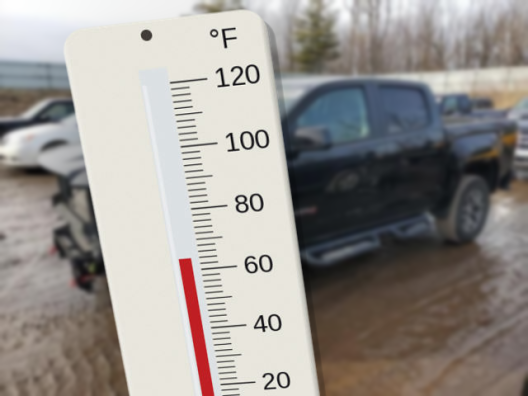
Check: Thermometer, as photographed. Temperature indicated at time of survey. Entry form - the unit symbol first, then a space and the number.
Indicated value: °F 64
